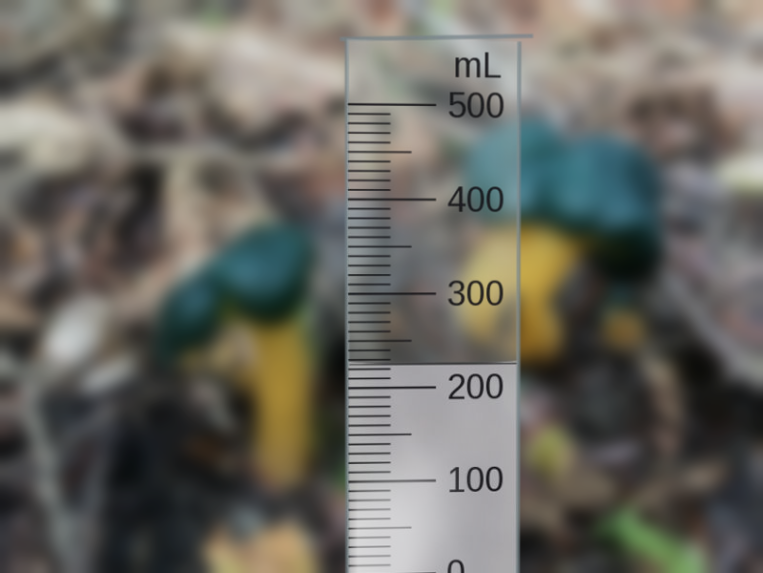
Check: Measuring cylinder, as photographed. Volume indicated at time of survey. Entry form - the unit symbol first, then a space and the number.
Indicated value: mL 225
